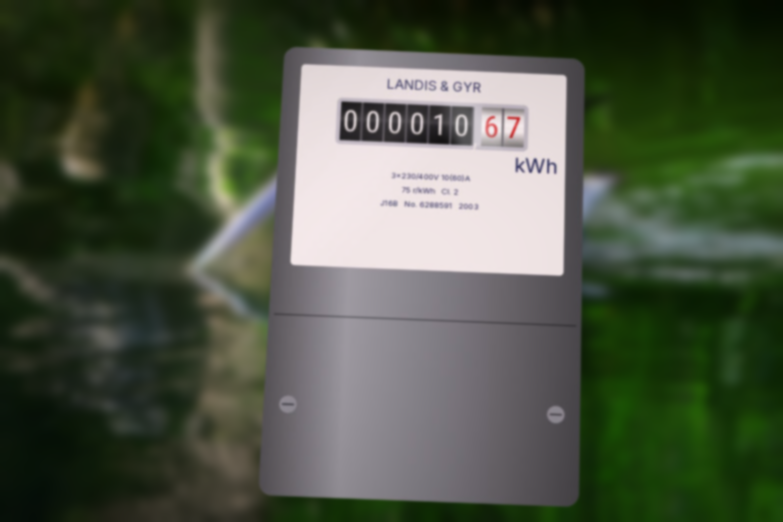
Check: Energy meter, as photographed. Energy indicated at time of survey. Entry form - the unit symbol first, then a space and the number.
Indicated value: kWh 10.67
